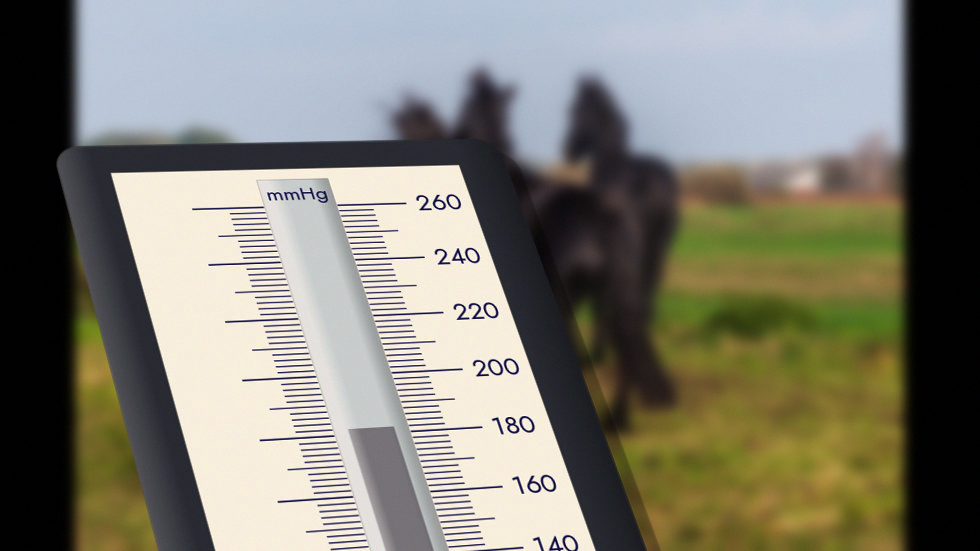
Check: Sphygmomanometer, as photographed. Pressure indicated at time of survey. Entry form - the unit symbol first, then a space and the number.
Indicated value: mmHg 182
